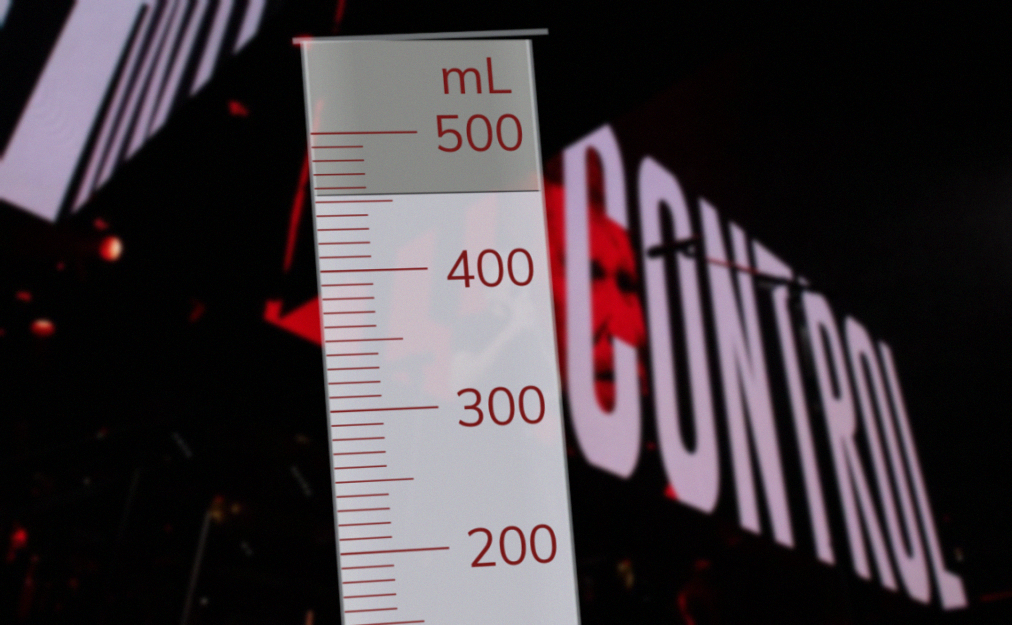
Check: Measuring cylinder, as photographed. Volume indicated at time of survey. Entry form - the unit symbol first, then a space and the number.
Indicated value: mL 455
